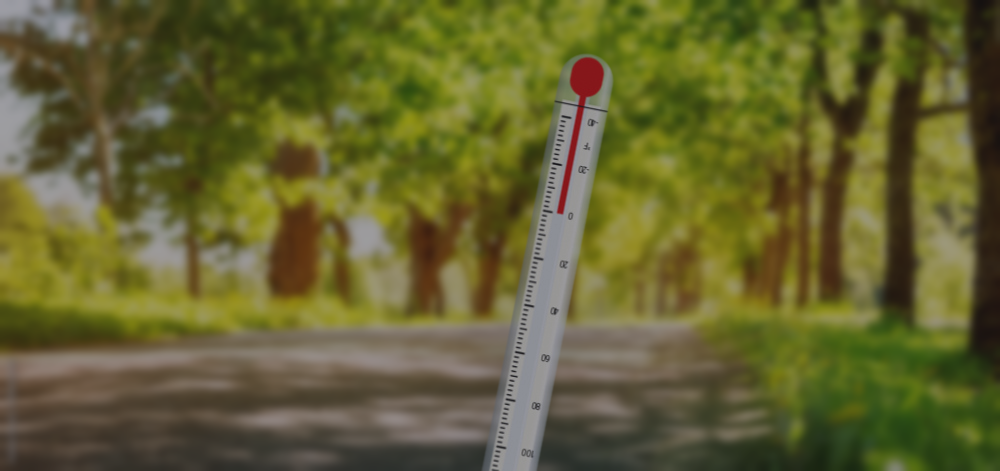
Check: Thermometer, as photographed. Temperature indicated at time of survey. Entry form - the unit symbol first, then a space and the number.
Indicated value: °F 0
